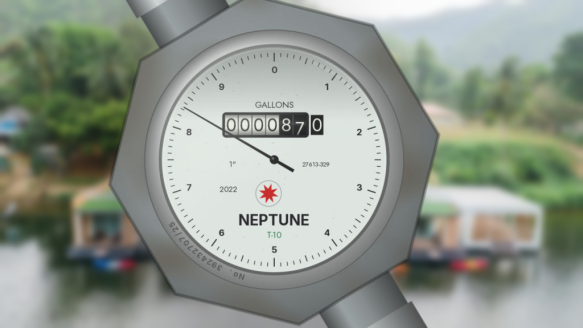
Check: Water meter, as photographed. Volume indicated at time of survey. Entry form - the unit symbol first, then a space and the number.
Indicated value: gal 868.3
